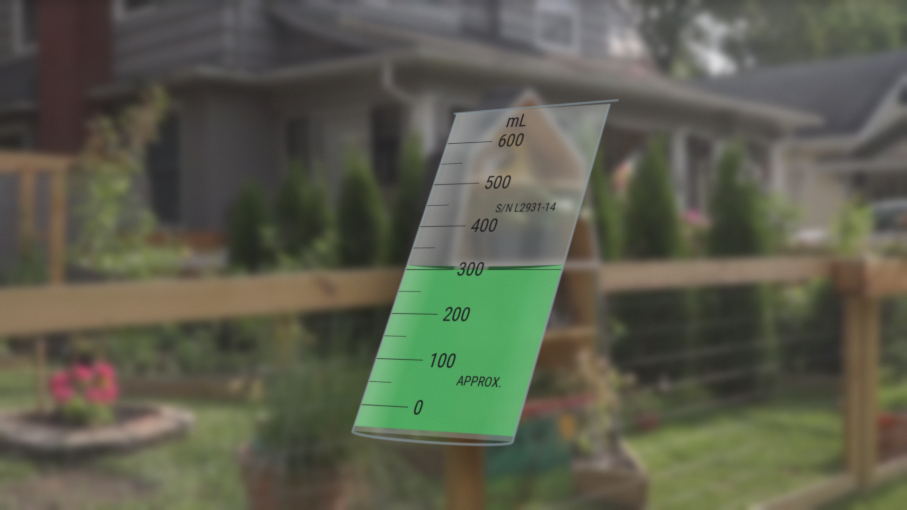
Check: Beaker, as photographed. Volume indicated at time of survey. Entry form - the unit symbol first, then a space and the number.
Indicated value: mL 300
